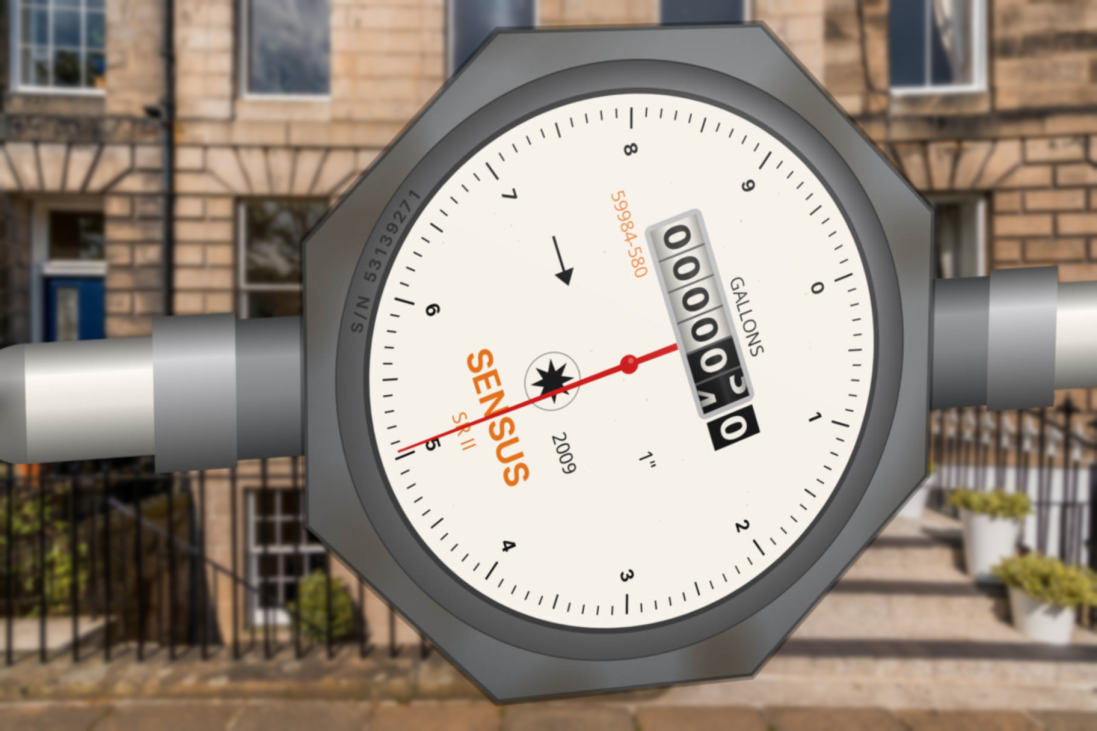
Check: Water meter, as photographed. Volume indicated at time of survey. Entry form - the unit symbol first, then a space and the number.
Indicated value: gal 35.0
